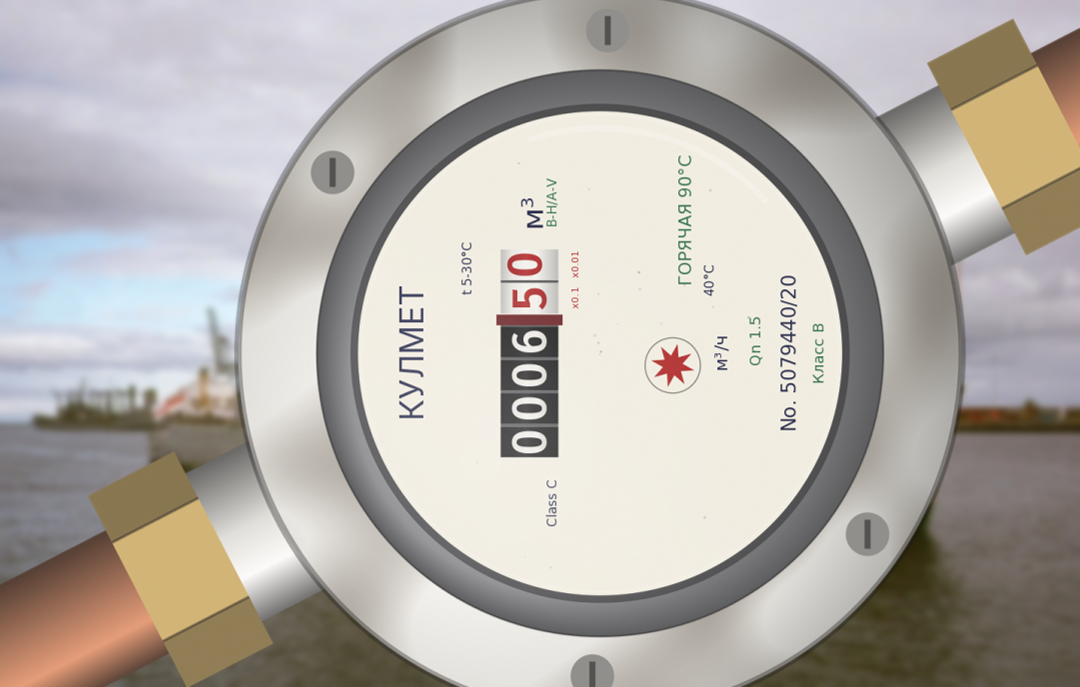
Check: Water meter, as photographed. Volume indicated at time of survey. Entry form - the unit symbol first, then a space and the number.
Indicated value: m³ 6.50
